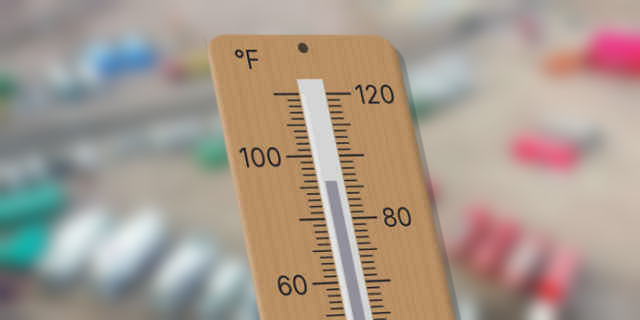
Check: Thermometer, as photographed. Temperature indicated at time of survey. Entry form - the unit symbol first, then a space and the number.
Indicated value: °F 92
